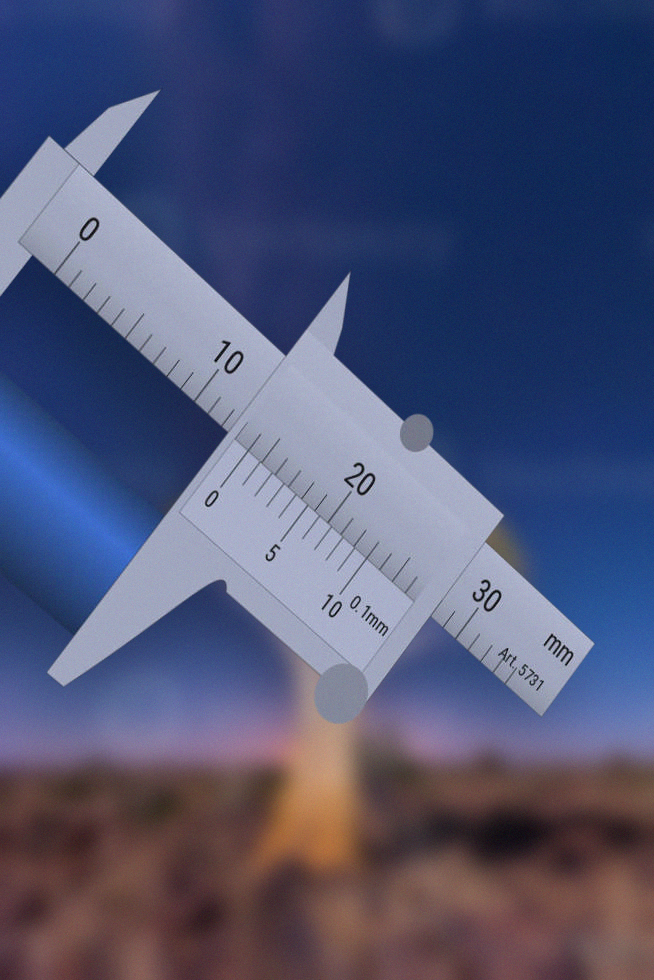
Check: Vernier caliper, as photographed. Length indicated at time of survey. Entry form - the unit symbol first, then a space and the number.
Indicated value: mm 14.0
